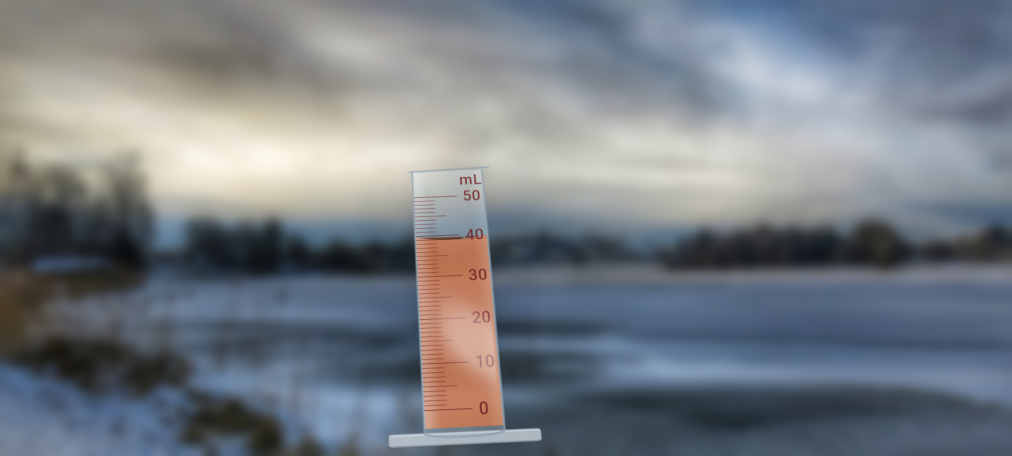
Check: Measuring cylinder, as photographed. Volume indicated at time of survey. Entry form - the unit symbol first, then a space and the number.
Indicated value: mL 39
